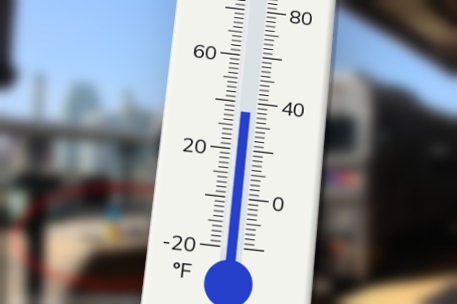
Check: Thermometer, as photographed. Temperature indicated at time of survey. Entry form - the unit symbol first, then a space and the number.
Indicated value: °F 36
